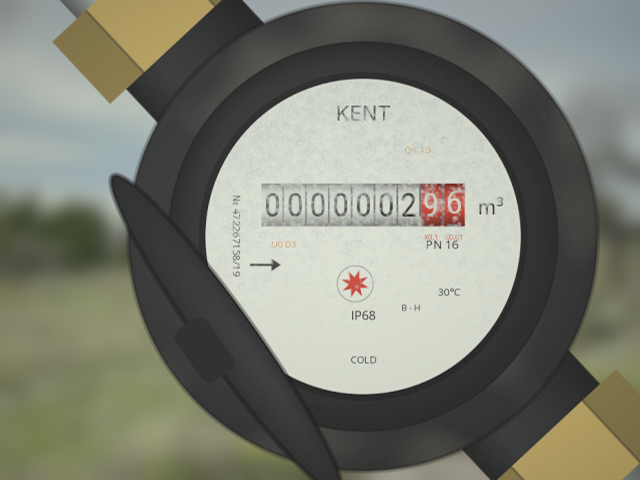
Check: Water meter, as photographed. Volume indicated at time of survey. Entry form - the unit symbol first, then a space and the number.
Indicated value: m³ 2.96
